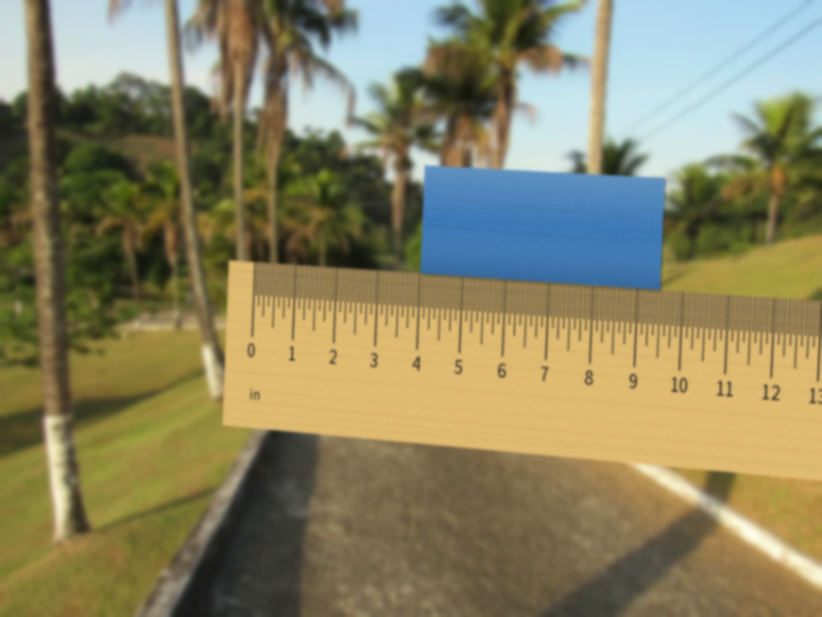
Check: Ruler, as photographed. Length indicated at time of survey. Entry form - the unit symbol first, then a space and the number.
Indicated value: in 5.5
